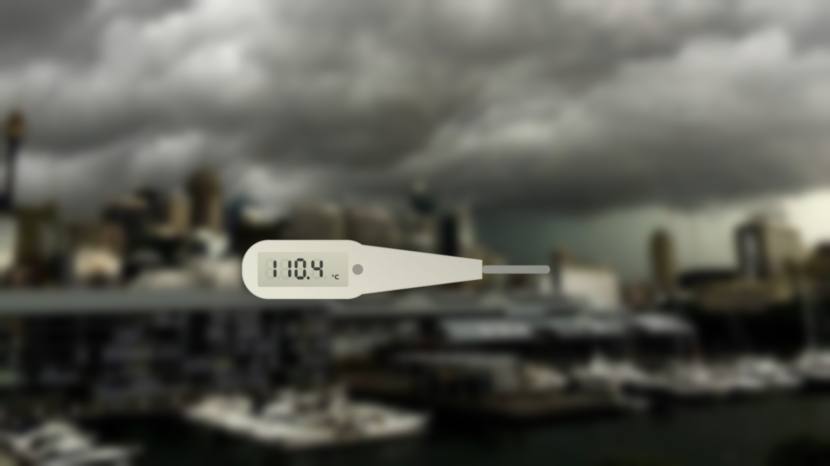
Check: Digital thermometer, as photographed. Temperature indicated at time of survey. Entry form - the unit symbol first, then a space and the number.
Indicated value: °C 110.4
